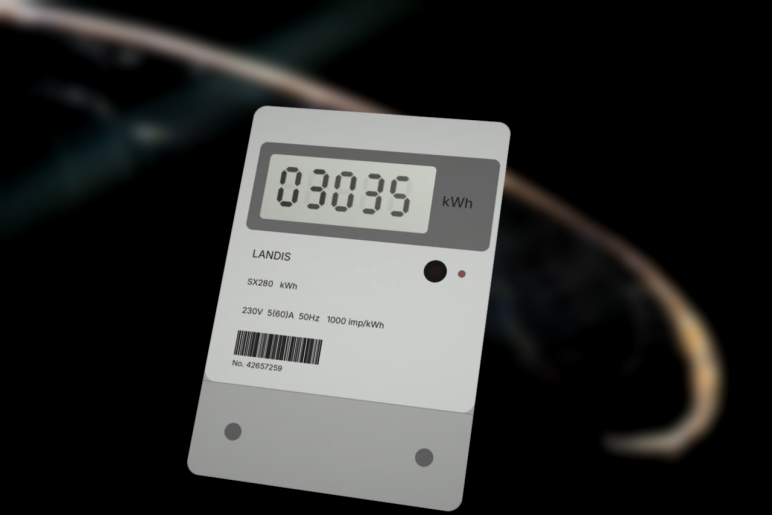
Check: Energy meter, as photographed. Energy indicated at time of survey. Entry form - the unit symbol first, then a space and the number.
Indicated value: kWh 3035
